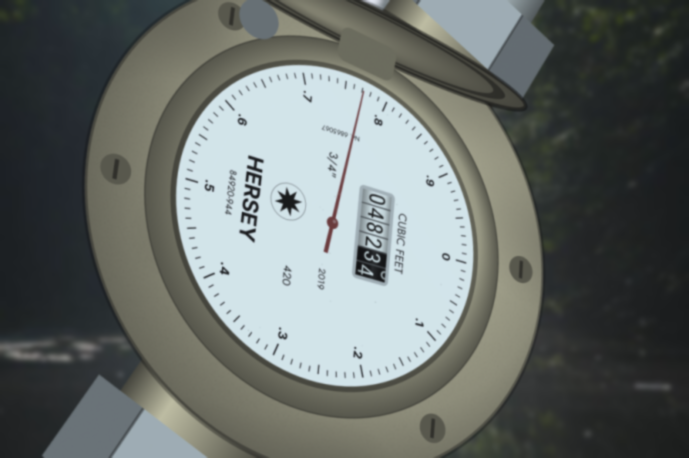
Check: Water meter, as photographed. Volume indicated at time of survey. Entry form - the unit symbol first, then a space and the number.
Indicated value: ft³ 48233.77
